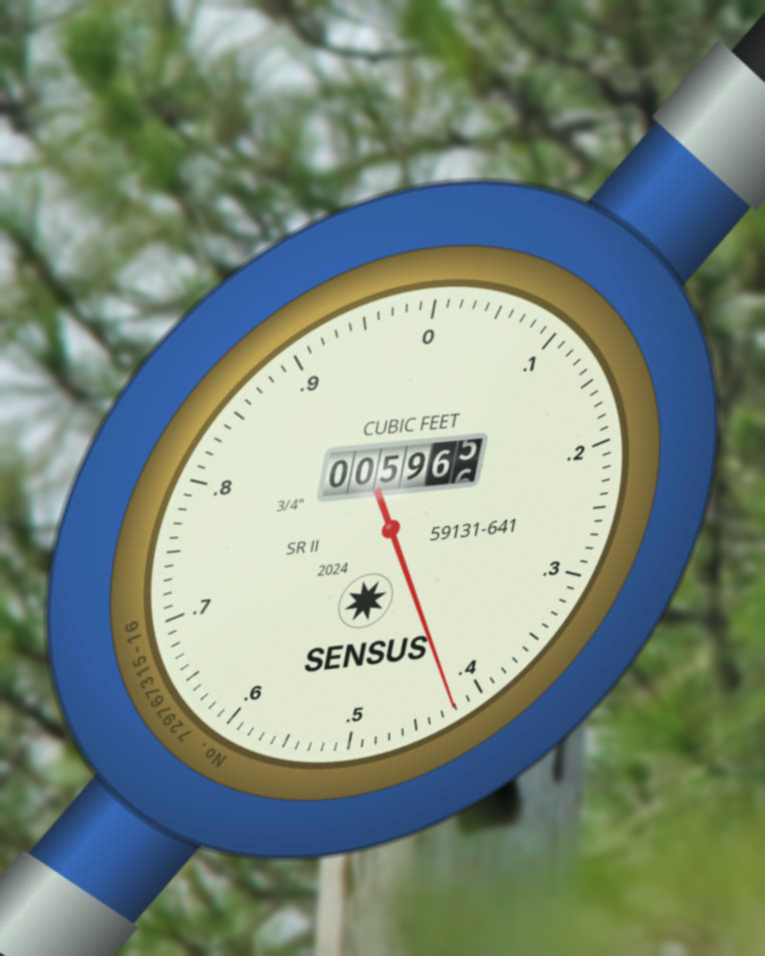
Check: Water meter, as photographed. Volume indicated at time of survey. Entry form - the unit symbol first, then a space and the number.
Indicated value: ft³ 5965.42
